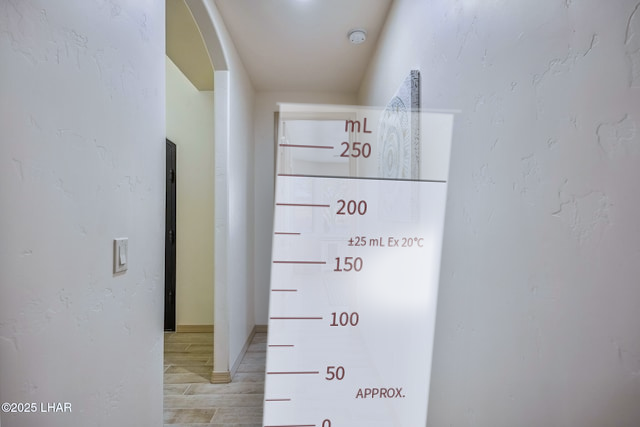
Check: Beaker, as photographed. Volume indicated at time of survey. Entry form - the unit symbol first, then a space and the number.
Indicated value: mL 225
